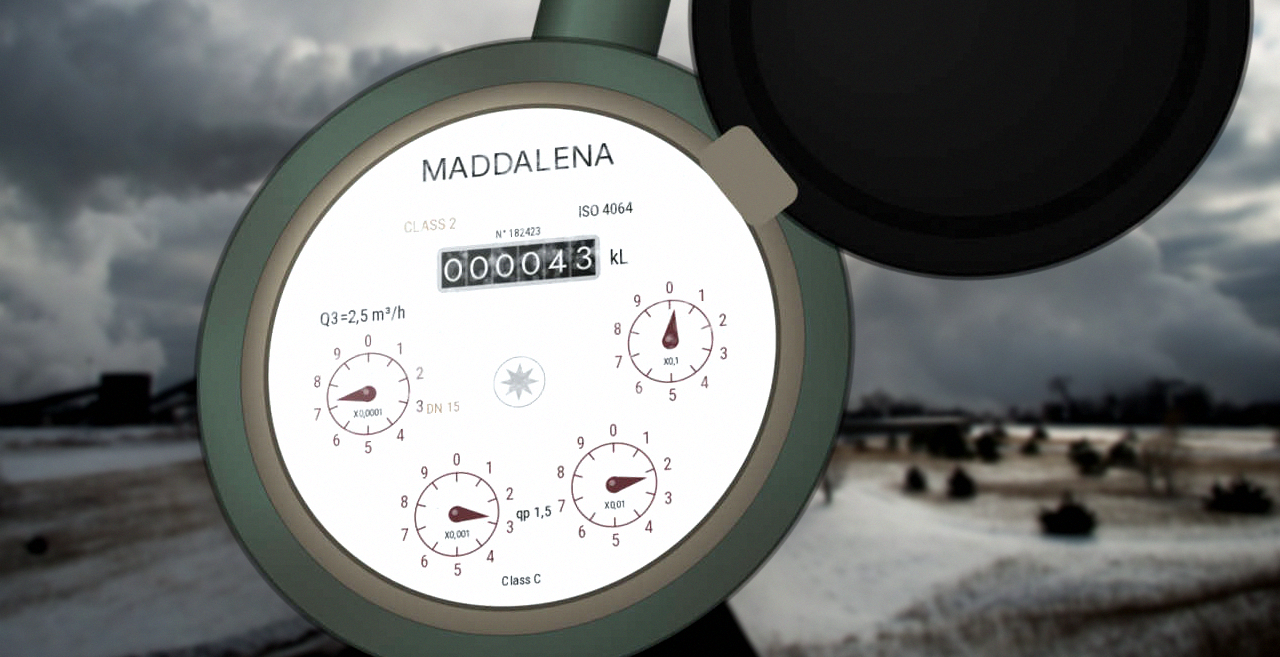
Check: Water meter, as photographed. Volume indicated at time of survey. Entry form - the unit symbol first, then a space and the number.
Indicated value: kL 43.0227
